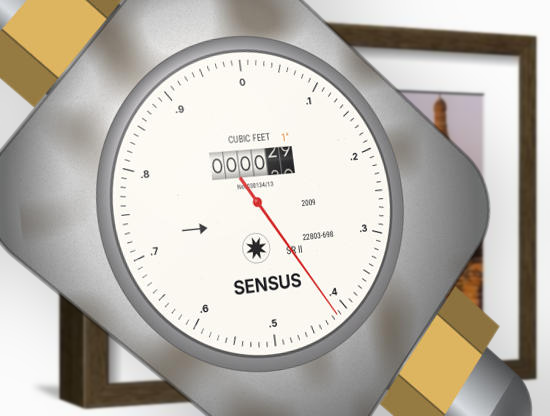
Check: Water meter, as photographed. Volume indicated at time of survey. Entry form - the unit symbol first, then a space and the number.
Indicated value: ft³ 29.41
